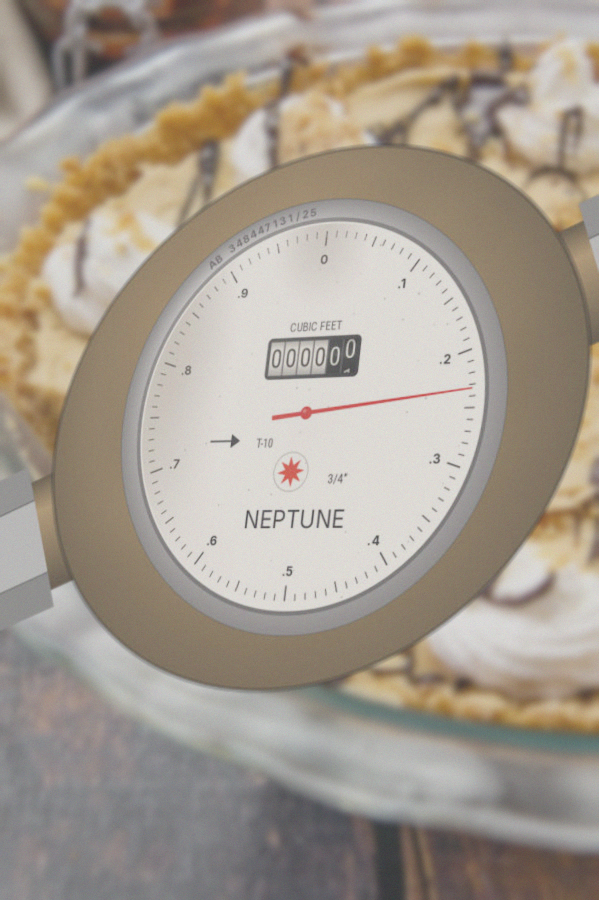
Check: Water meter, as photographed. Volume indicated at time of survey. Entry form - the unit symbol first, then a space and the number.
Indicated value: ft³ 0.23
